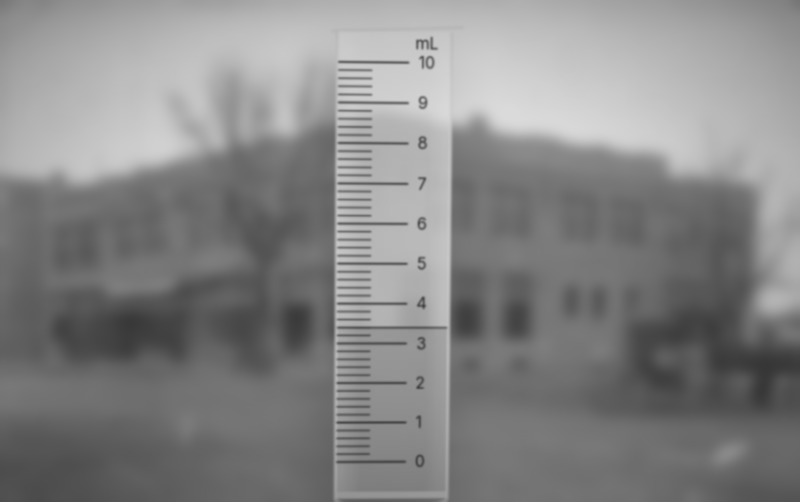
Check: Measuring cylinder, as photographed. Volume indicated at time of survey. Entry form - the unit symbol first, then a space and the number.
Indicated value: mL 3.4
